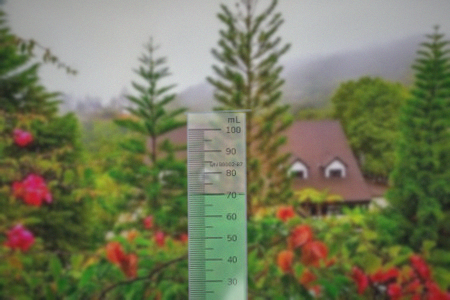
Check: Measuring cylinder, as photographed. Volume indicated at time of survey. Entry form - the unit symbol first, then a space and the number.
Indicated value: mL 70
